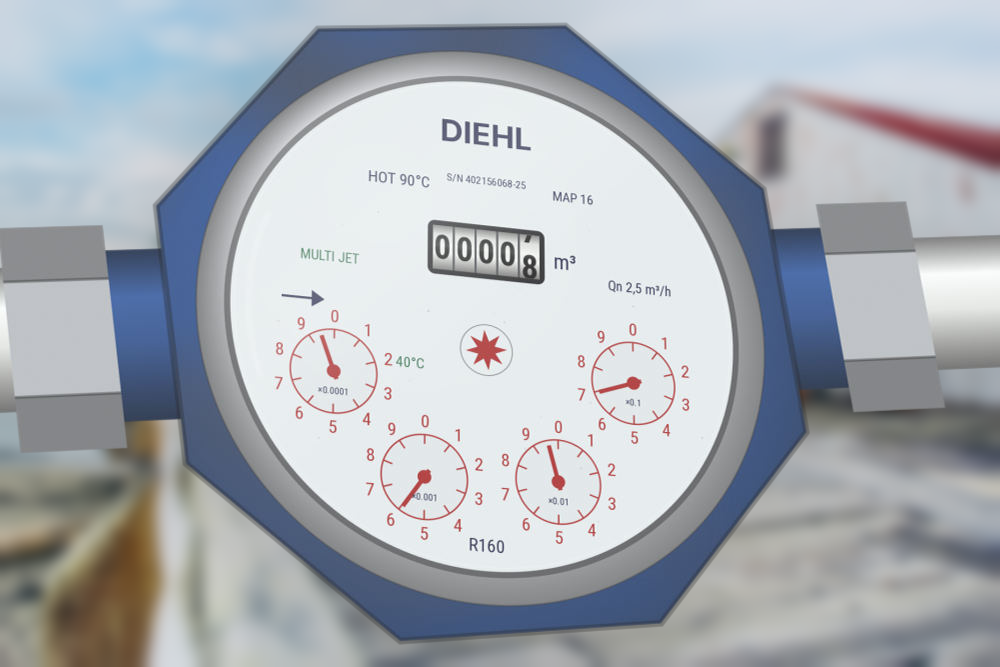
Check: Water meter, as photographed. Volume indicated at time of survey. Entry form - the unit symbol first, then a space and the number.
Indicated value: m³ 7.6959
